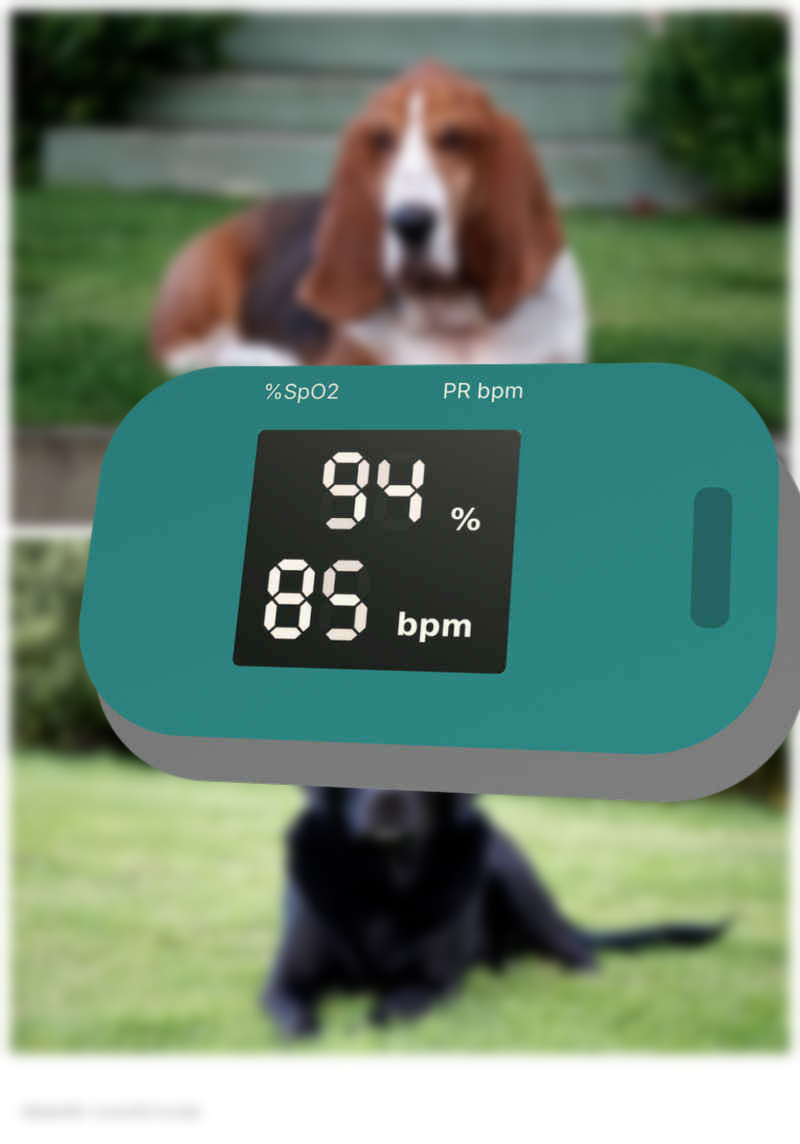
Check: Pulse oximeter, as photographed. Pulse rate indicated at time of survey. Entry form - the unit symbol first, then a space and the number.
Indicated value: bpm 85
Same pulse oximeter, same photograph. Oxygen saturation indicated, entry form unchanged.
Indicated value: % 94
